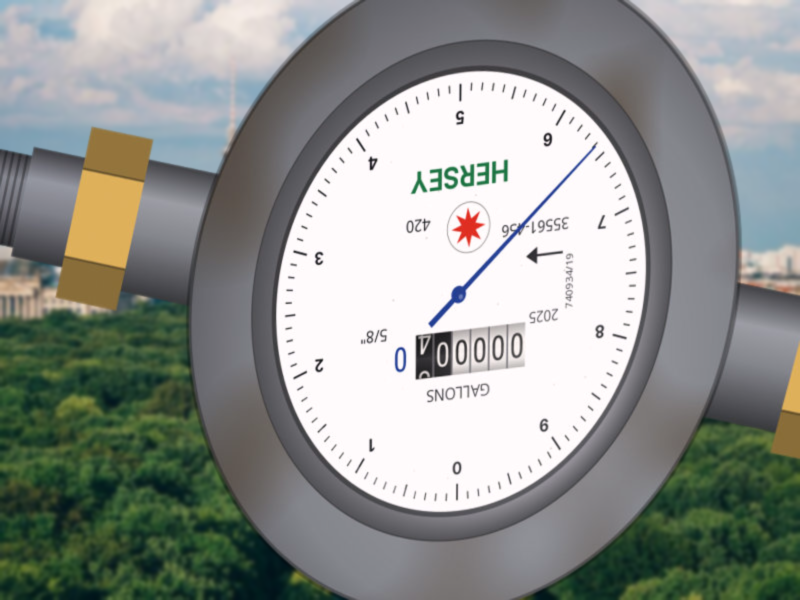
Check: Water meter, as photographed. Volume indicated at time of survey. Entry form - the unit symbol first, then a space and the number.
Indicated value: gal 36.4
